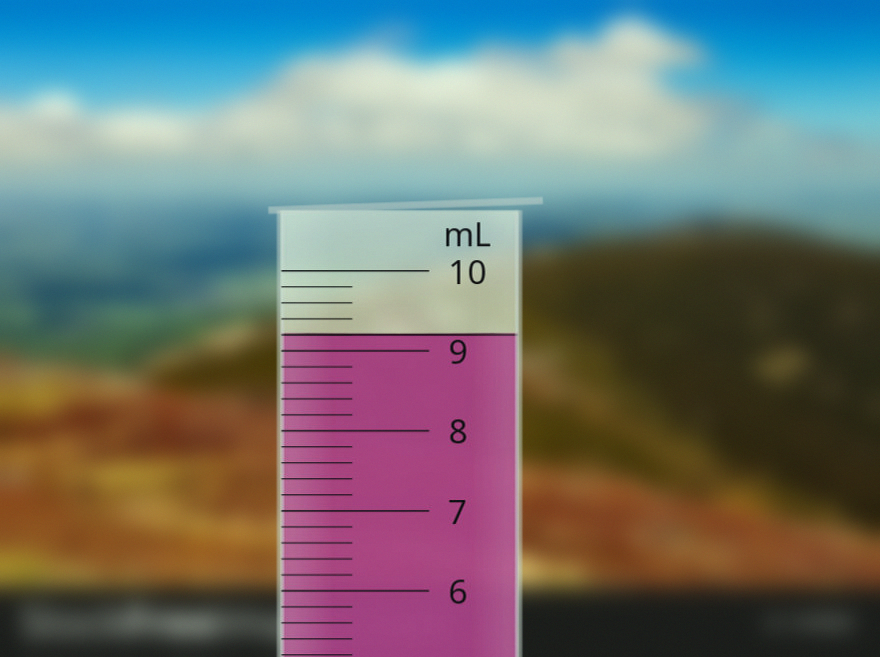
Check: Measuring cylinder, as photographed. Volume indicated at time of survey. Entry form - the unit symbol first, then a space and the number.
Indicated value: mL 9.2
